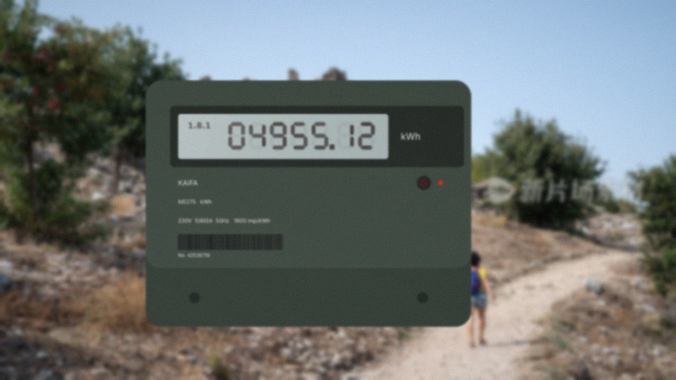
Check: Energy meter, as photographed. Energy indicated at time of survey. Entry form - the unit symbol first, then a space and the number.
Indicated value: kWh 4955.12
